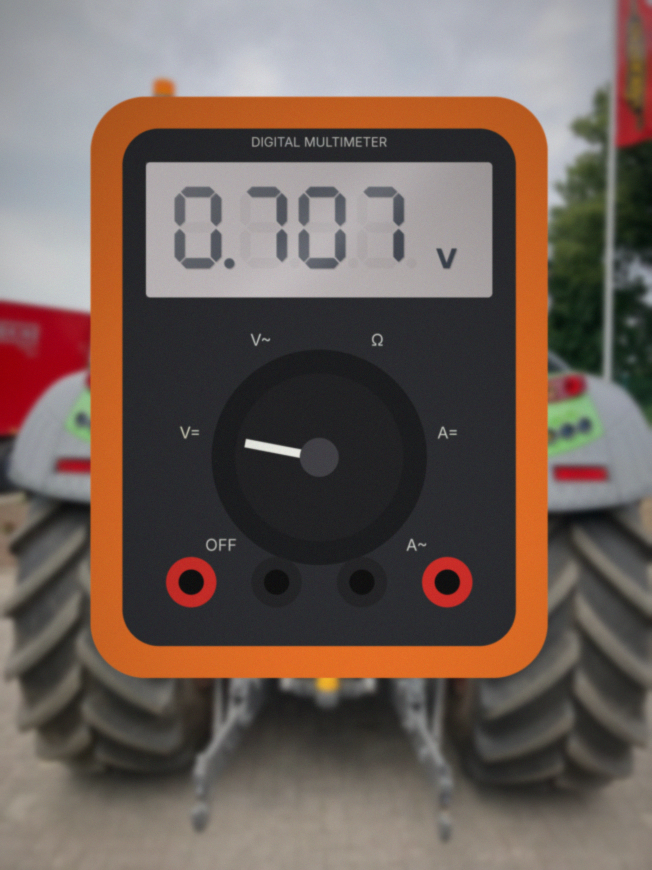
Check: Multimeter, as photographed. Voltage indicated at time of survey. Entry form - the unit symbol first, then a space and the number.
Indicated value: V 0.707
